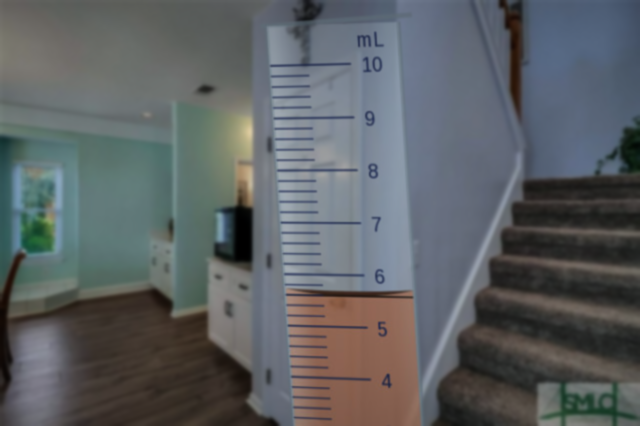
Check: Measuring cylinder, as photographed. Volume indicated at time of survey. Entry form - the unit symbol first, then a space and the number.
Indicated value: mL 5.6
